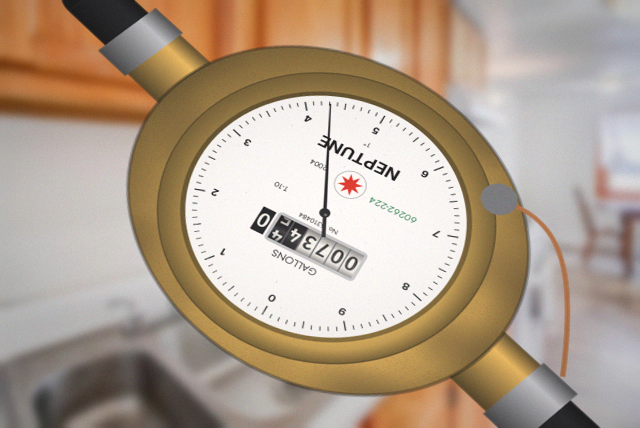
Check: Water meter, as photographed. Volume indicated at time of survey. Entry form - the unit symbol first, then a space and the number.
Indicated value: gal 73444.3
